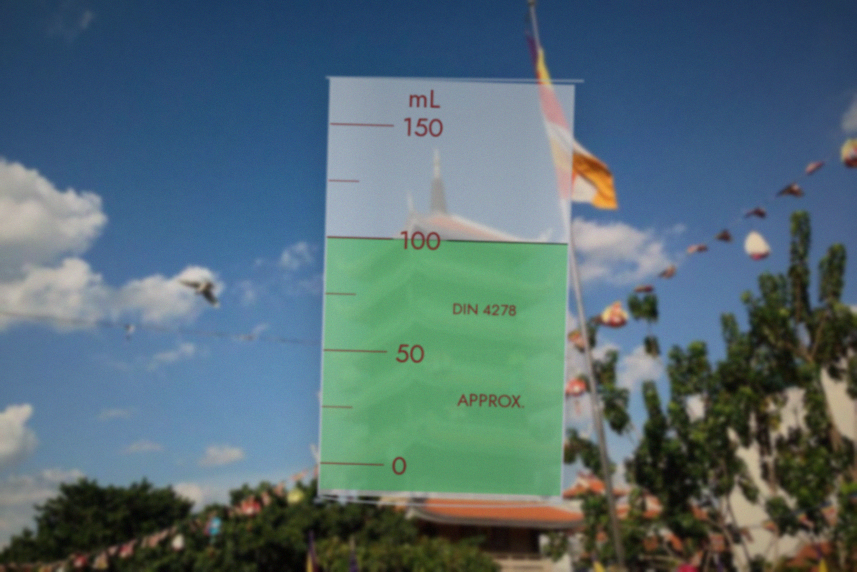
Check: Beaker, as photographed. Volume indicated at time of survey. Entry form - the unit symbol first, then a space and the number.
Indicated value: mL 100
